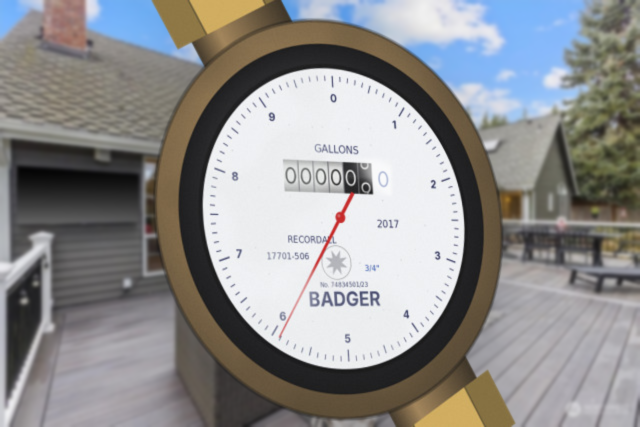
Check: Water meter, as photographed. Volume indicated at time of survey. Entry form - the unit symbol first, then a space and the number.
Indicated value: gal 85.9
